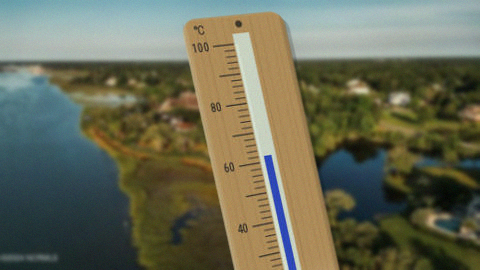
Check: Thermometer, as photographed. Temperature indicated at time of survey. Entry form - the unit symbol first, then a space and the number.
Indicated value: °C 62
